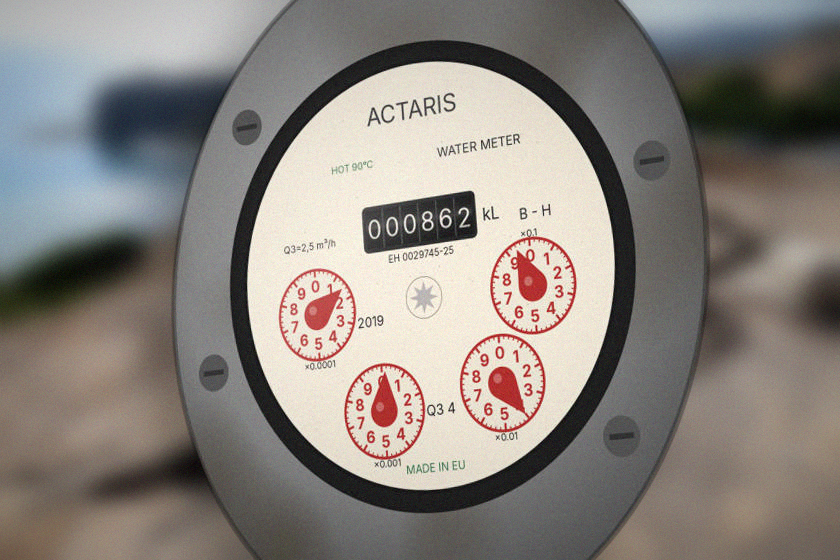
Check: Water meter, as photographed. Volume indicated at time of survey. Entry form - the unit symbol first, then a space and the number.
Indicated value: kL 861.9401
